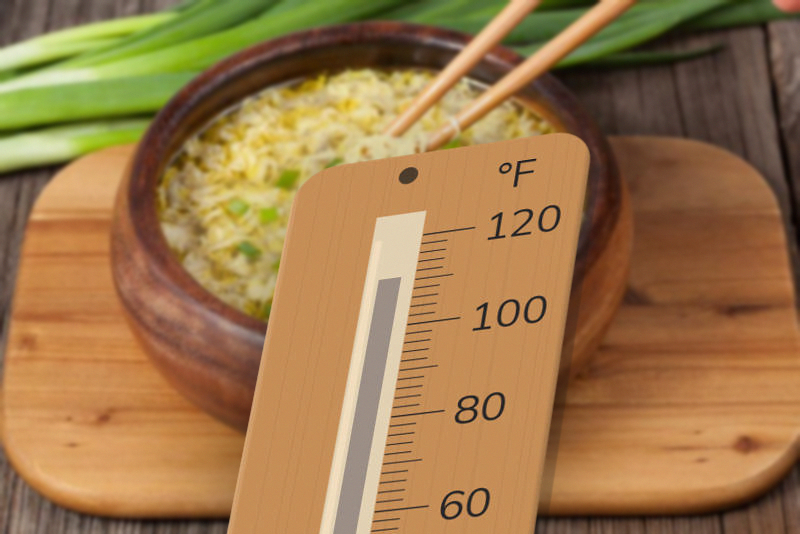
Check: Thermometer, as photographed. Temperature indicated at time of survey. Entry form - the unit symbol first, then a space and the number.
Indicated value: °F 111
